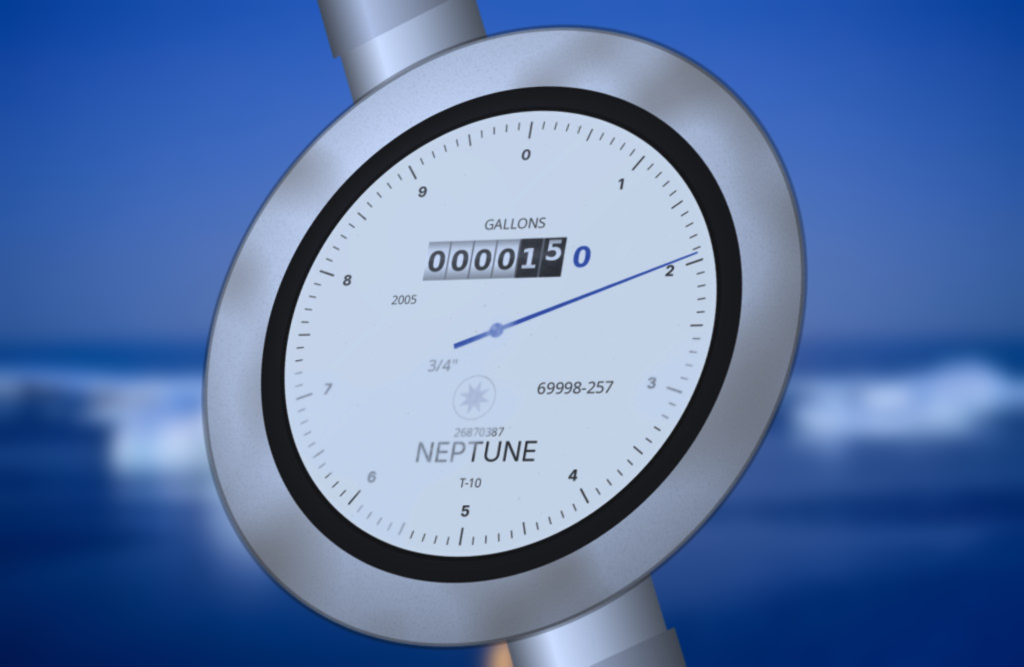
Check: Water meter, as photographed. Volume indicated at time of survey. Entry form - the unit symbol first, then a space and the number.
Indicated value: gal 151.9
